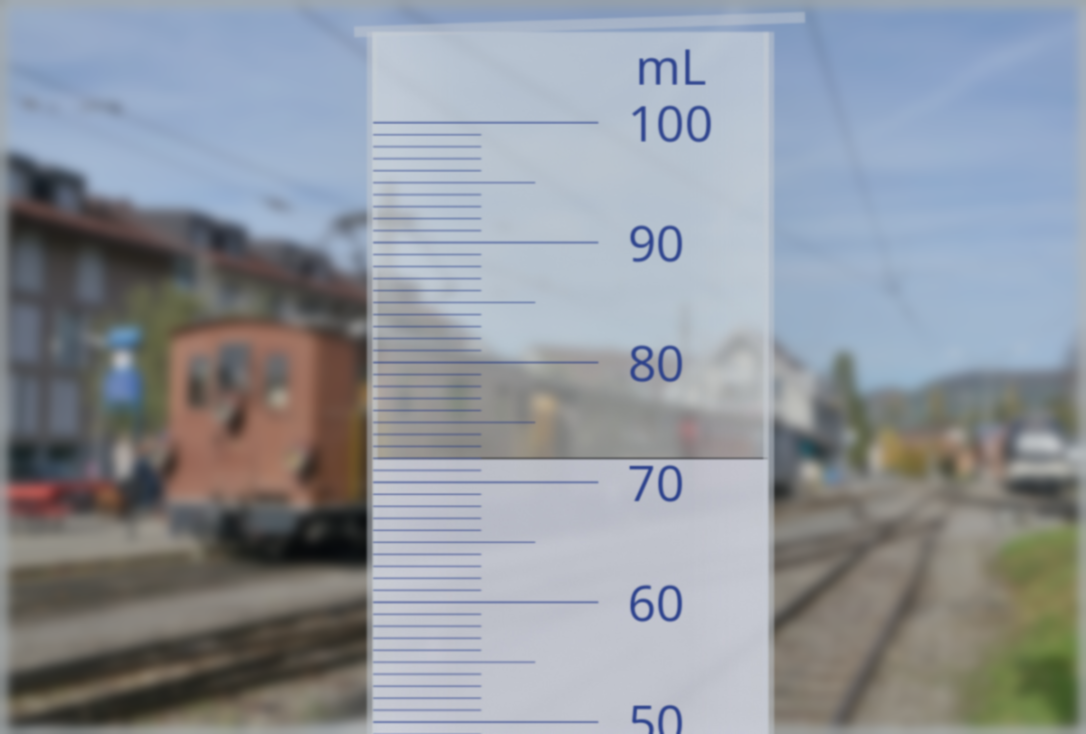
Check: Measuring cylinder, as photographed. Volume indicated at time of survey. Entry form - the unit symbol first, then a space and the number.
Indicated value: mL 72
